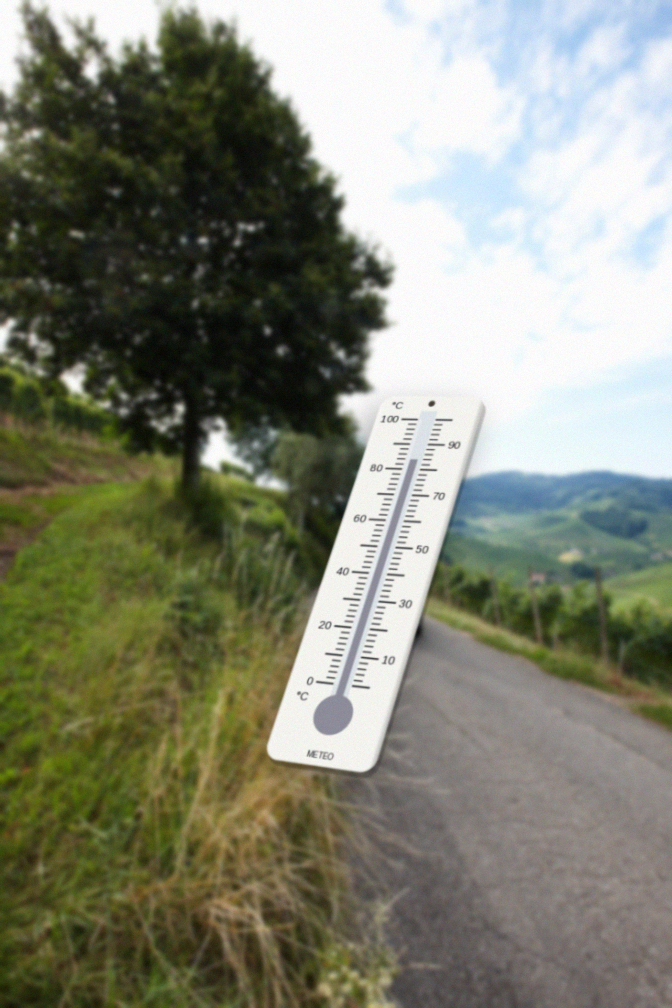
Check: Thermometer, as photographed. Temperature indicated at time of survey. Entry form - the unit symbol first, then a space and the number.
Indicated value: °C 84
